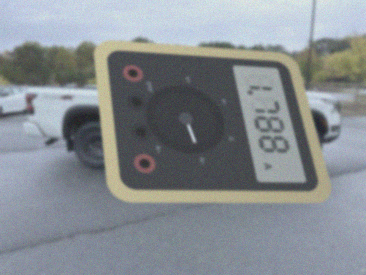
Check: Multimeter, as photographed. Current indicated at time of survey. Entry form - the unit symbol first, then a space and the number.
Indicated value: A 1.788
